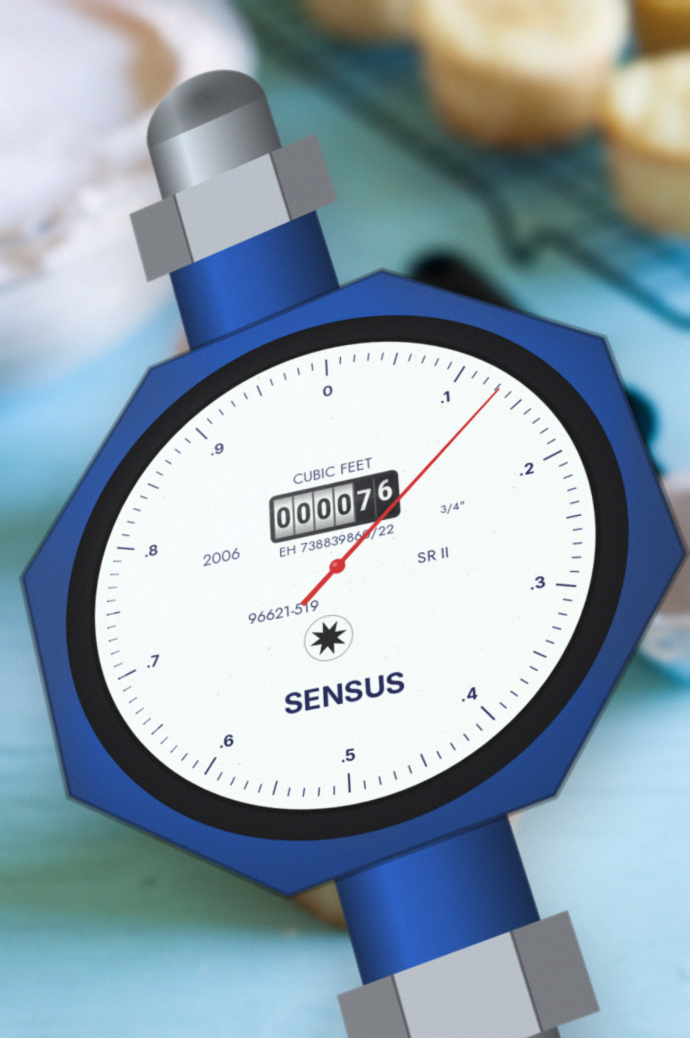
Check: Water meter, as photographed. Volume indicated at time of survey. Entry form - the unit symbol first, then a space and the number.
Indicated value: ft³ 76.13
